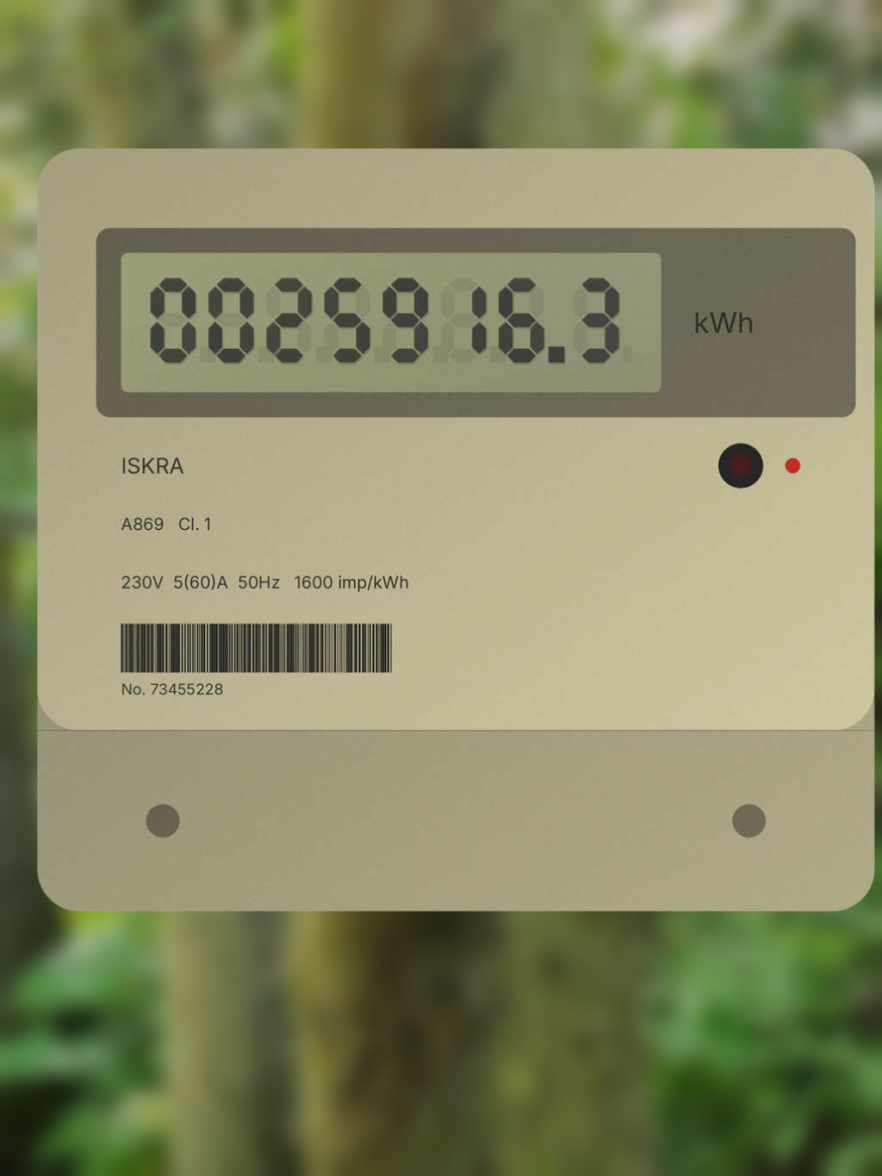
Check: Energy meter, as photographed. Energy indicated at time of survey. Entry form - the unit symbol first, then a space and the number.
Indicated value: kWh 25916.3
